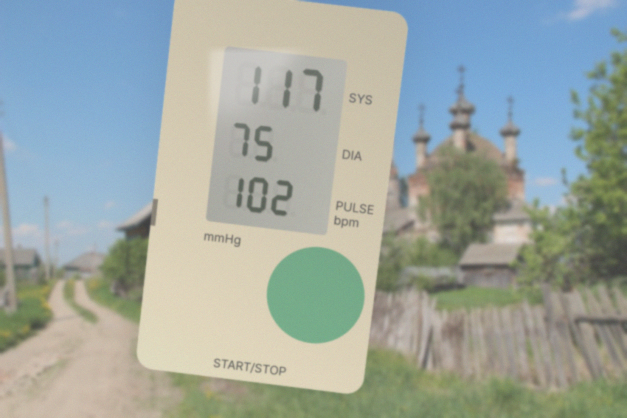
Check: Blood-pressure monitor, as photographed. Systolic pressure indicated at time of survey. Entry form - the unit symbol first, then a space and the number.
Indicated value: mmHg 117
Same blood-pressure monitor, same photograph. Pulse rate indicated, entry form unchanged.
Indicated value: bpm 102
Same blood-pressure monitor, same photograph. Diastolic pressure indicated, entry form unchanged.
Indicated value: mmHg 75
